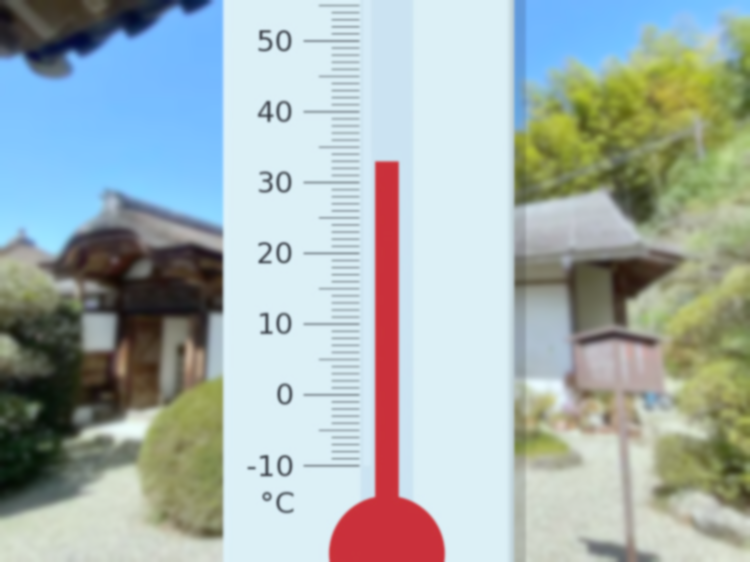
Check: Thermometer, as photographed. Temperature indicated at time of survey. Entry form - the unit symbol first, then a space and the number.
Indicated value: °C 33
